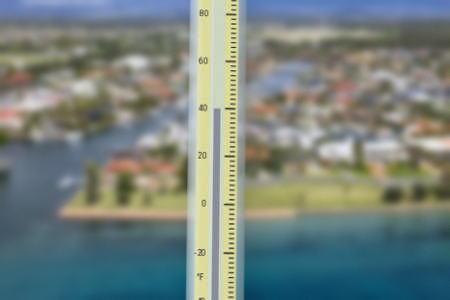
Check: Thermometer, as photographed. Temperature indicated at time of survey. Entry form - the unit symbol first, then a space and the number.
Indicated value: °F 40
